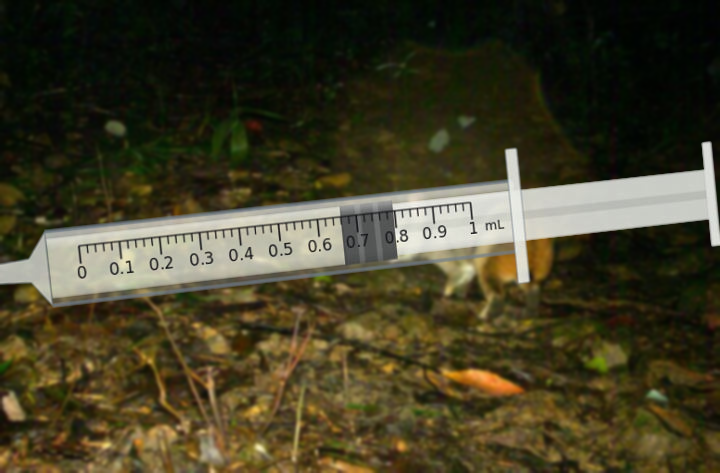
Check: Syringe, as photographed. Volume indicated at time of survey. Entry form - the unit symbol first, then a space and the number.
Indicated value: mL 0.66
